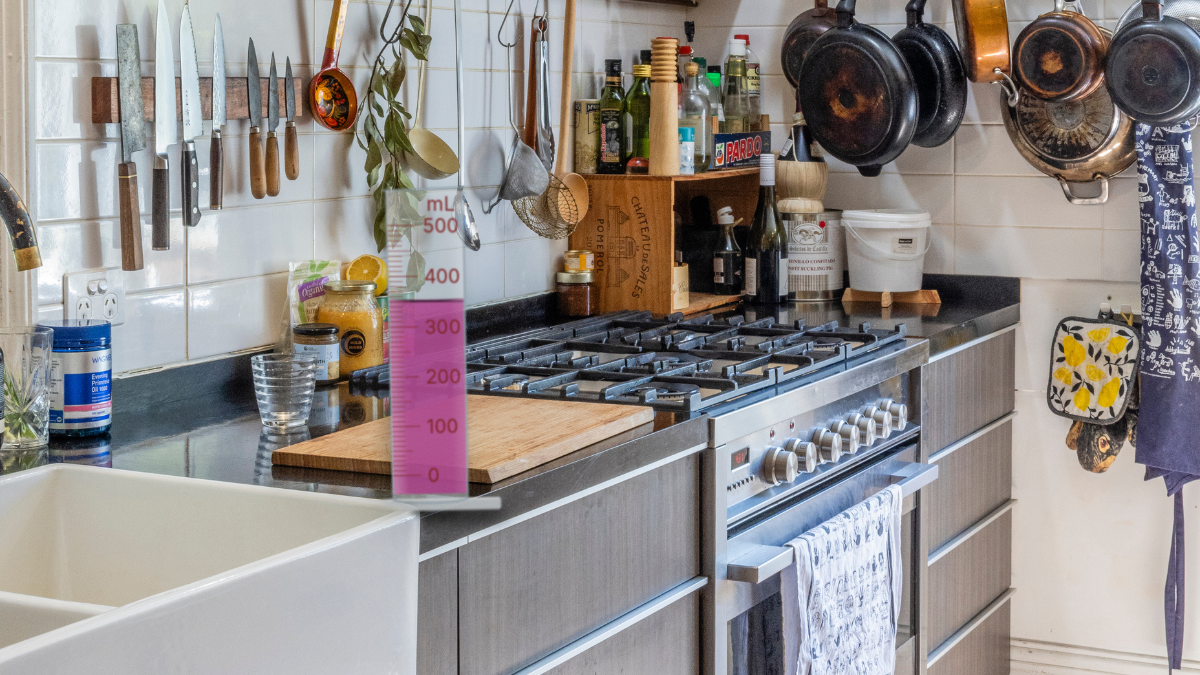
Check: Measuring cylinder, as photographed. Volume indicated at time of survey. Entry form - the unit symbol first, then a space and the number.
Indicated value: mL 350
